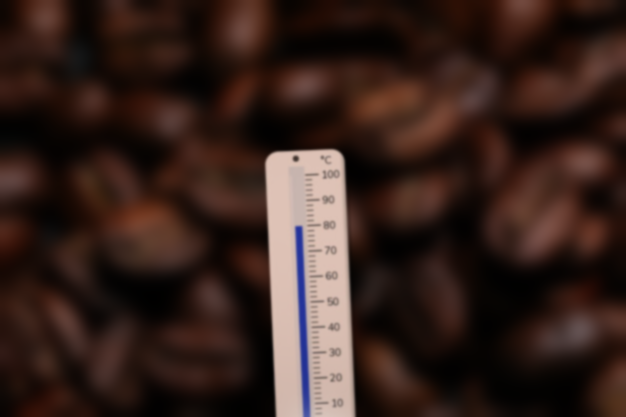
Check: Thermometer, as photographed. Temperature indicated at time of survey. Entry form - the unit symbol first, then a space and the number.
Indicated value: °C 80
